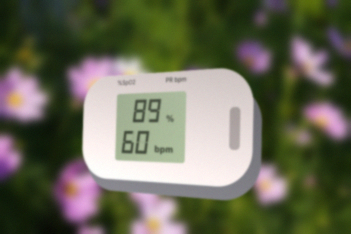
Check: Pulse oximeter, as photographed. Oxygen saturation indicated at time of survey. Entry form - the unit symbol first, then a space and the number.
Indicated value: % 89
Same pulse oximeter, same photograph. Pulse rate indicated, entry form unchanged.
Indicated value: bpm 60
